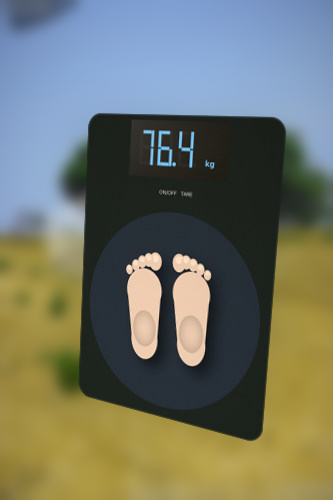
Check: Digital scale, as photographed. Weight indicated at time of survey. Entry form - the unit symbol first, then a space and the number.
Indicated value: kg 76.4
